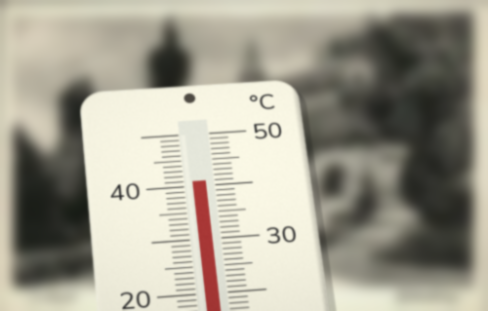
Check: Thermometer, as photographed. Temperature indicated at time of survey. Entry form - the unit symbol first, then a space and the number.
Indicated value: °C 41
